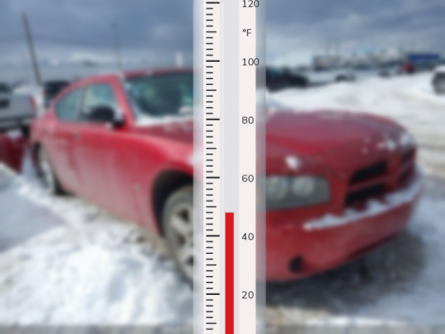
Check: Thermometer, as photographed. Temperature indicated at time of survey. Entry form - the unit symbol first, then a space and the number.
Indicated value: °F 48
